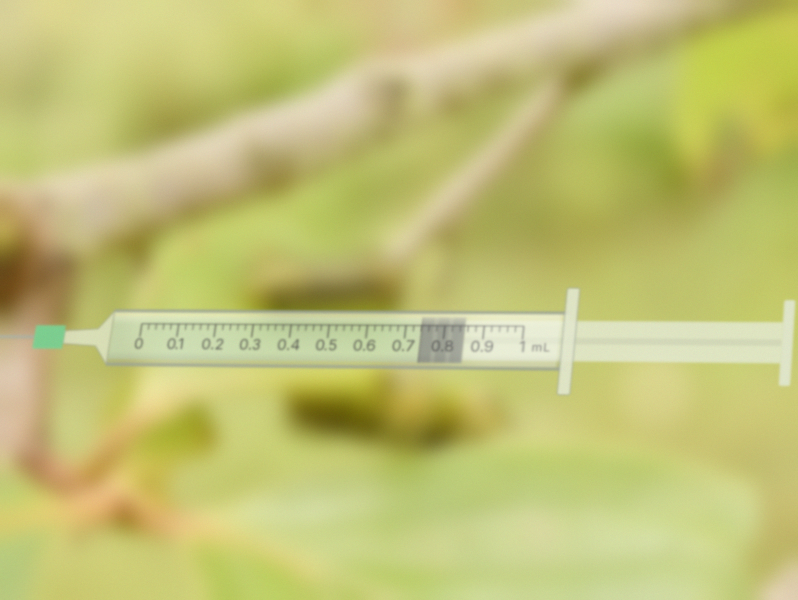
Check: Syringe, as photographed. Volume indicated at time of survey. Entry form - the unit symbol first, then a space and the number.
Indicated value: mL 0.74
